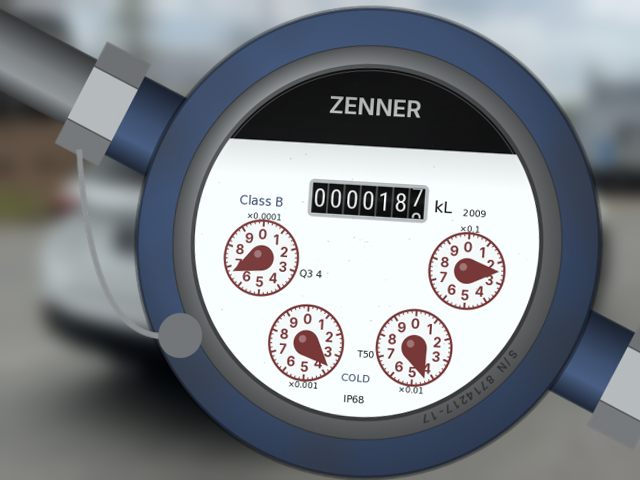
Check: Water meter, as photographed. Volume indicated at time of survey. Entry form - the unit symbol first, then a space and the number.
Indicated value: kL 187.2436
